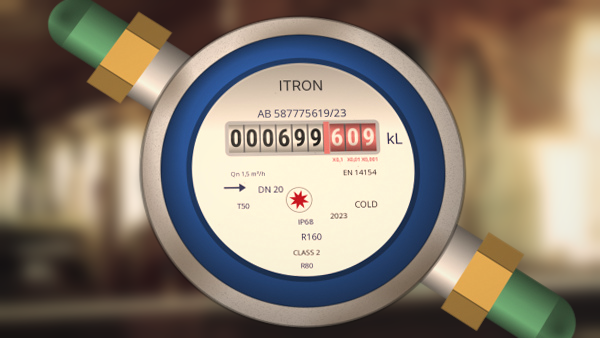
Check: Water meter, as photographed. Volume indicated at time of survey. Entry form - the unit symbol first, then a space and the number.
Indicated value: kL 699.609
